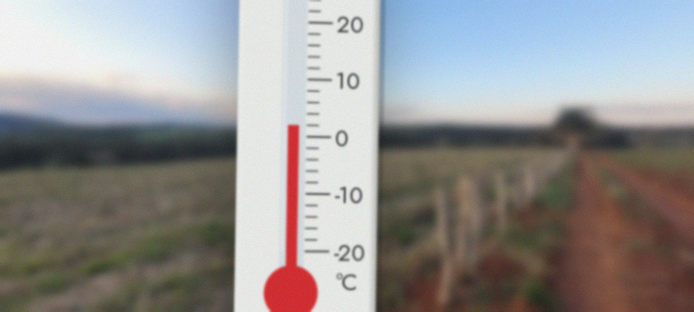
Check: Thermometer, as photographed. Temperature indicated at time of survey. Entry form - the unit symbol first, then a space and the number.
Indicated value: °C 2
